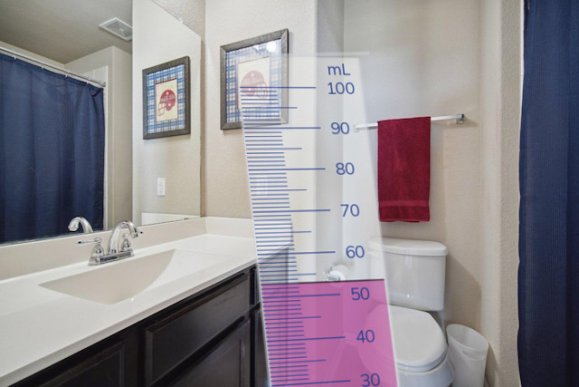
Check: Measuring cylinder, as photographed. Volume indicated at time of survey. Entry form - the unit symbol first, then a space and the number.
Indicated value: mL 53
